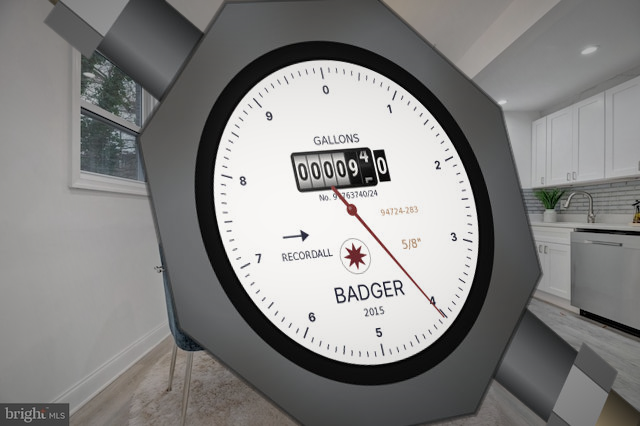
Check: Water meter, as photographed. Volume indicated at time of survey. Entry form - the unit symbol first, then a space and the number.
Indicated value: gal 944.0
